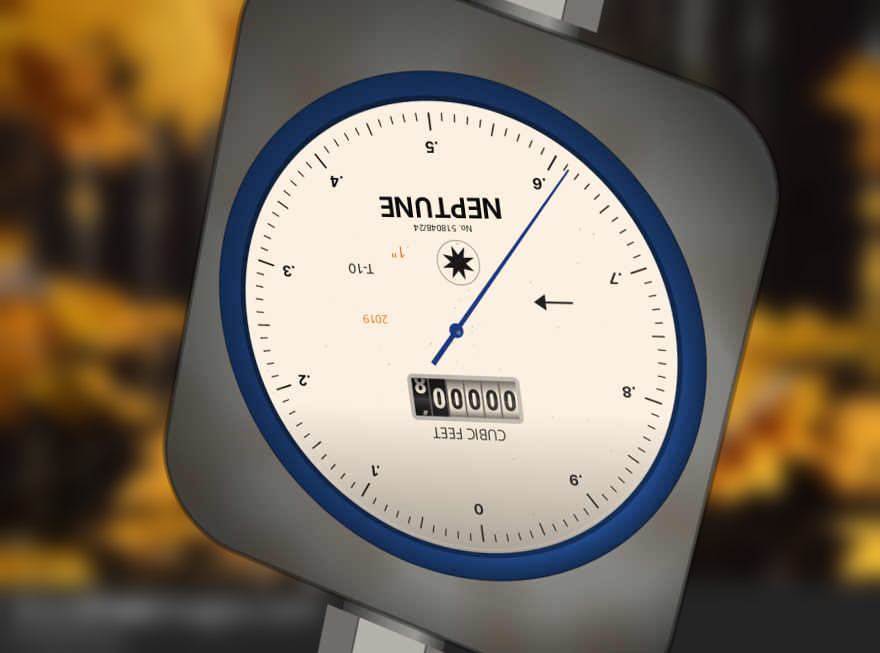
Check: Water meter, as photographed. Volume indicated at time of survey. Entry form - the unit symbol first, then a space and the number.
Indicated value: ft³ 7.61
